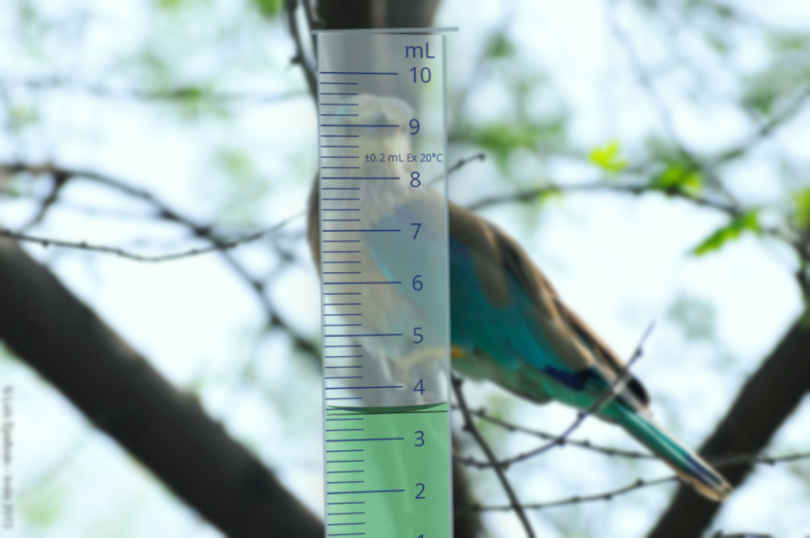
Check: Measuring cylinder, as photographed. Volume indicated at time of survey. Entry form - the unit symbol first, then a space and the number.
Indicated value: mL 3.5
